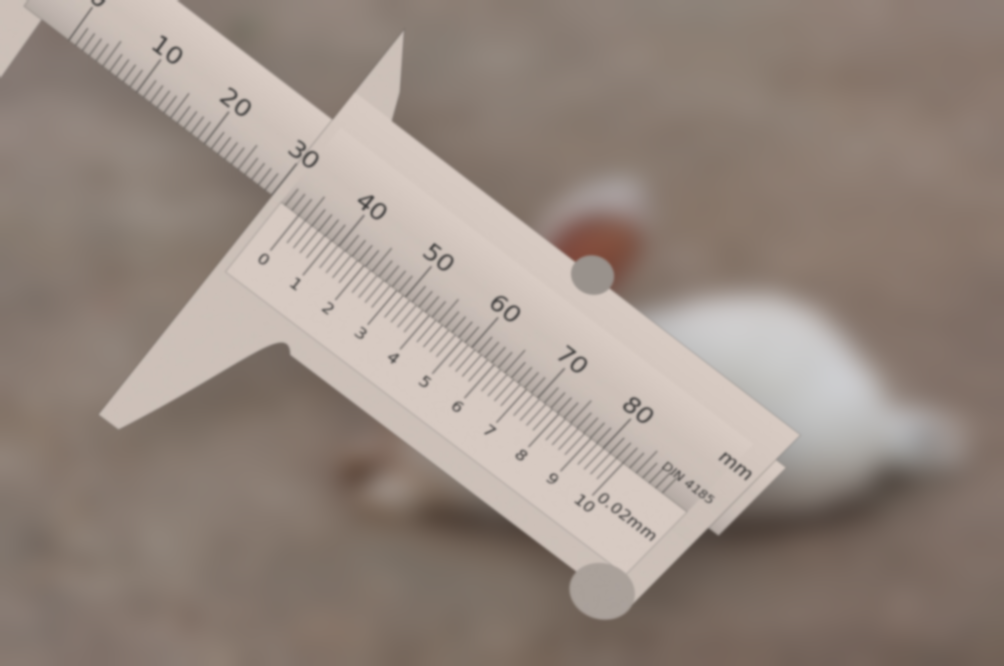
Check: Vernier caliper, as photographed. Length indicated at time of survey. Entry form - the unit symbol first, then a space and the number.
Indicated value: mm 34.0
